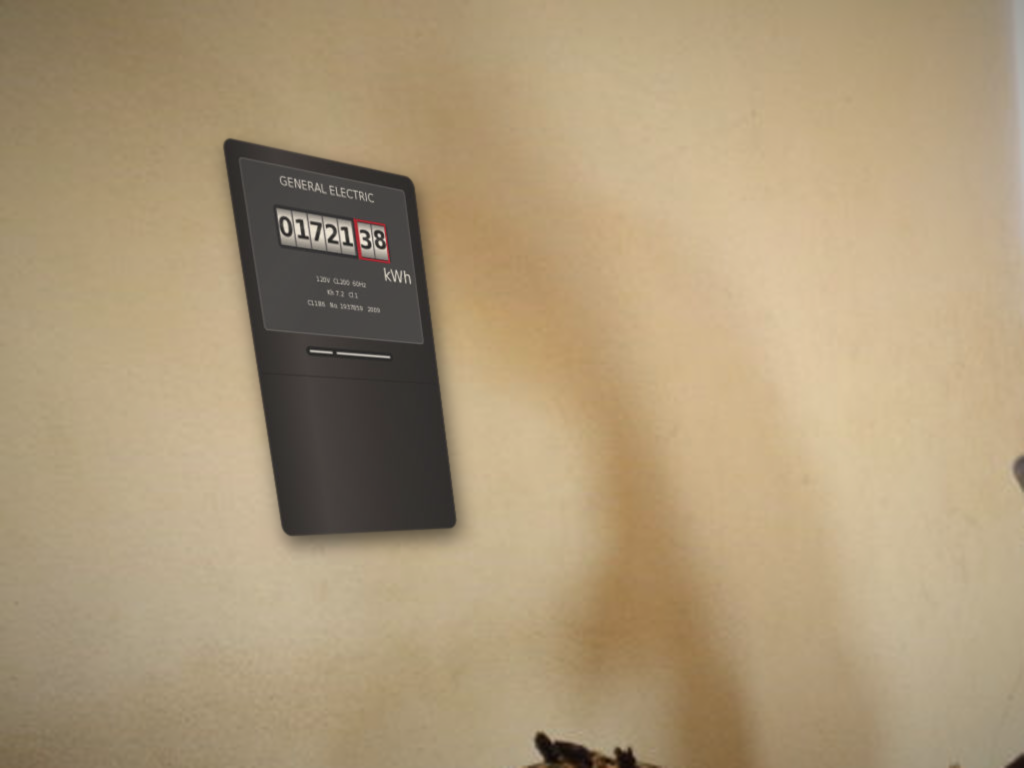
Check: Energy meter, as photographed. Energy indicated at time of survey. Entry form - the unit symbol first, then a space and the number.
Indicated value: kWh 1721.38
